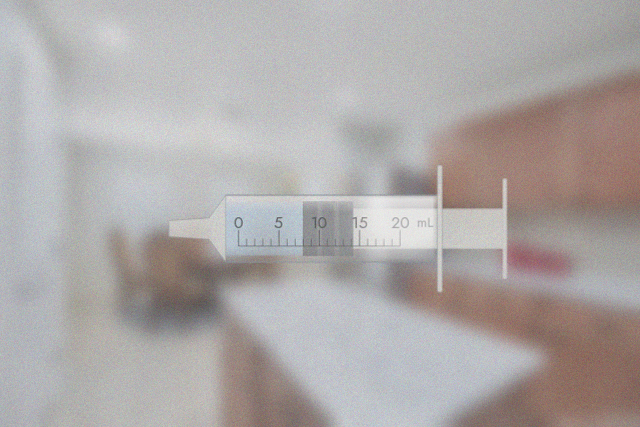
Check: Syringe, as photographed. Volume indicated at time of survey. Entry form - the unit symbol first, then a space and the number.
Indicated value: mL 8
